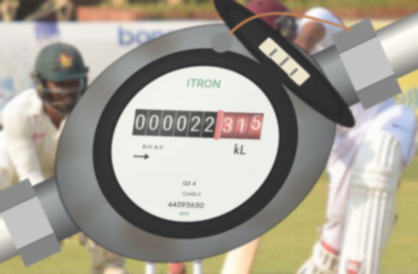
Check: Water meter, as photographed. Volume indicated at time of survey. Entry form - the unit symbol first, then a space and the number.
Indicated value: kL 22.315
